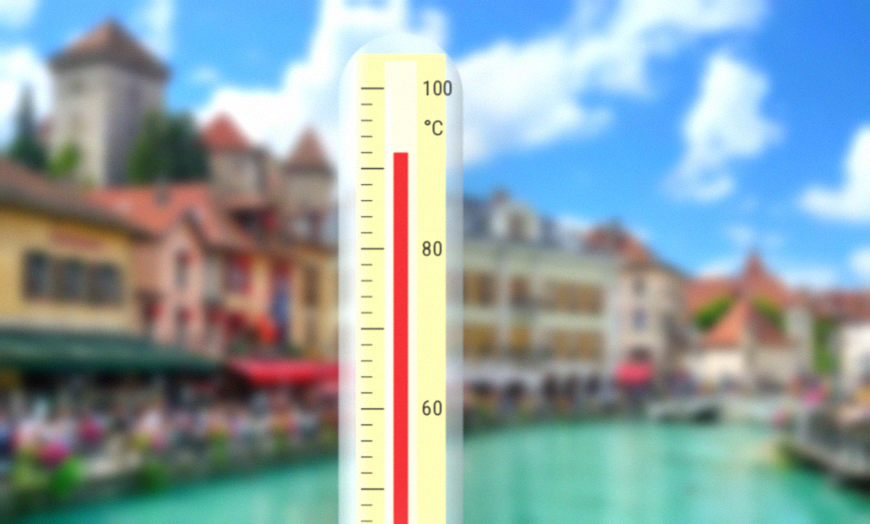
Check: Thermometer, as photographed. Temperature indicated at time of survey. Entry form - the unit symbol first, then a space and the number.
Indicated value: °C 92
